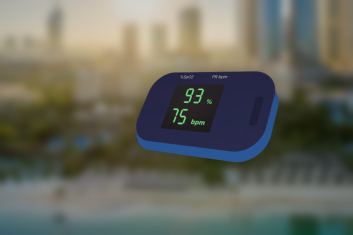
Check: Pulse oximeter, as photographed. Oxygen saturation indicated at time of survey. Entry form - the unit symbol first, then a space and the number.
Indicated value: % 93
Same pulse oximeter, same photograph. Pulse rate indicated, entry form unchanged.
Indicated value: bpm 75
